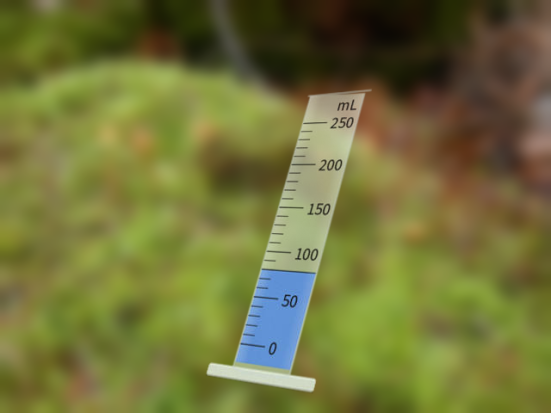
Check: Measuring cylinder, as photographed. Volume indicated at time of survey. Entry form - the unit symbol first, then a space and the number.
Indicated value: mL 80
